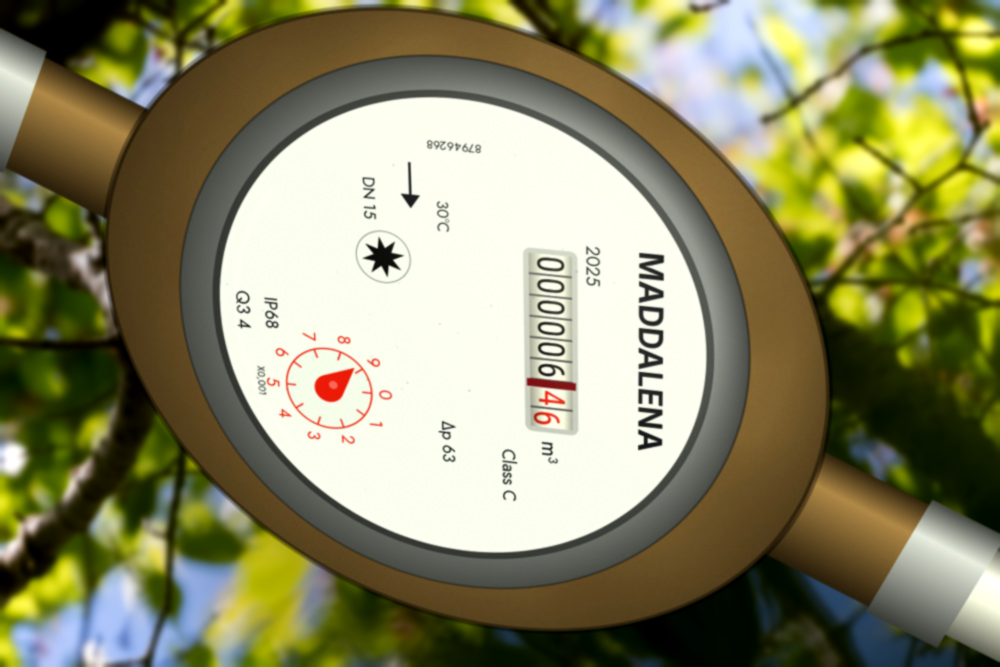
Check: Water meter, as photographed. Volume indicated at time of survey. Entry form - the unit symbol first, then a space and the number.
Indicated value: m³ 6.458
